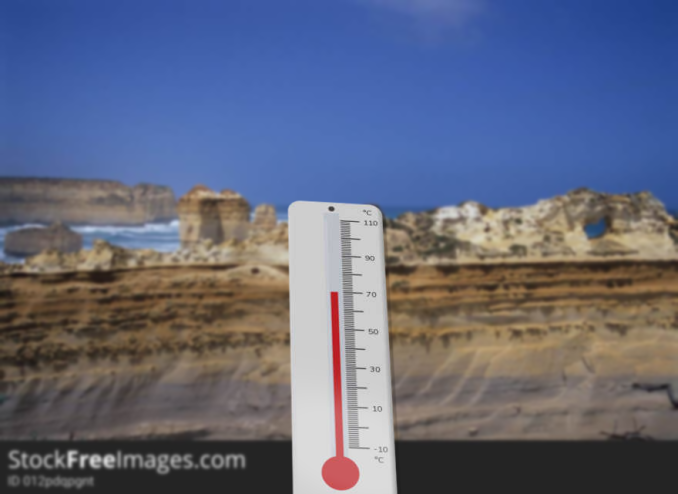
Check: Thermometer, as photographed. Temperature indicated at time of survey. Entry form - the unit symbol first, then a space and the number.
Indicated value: °C 70
